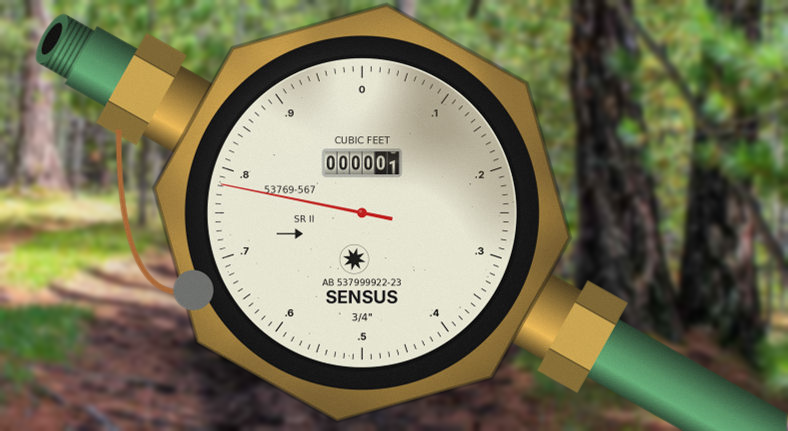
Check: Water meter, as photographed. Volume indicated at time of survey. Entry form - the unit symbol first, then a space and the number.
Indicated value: ft³ 0.78
